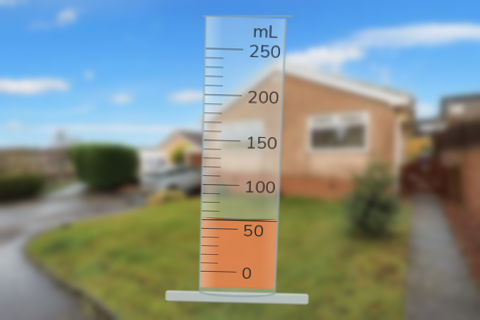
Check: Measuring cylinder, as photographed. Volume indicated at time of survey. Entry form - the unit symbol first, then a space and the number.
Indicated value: mL 60
